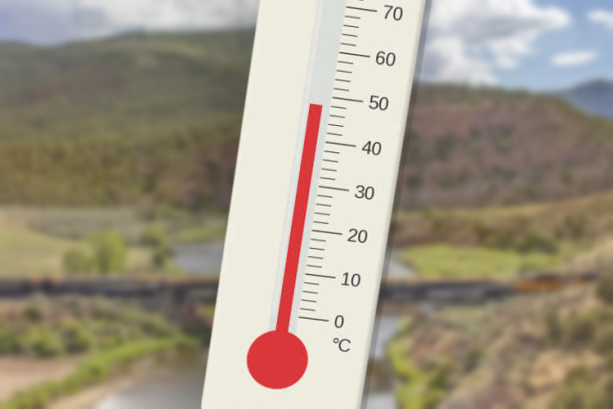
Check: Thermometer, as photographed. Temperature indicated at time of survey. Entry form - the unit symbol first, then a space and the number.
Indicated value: °C 48
